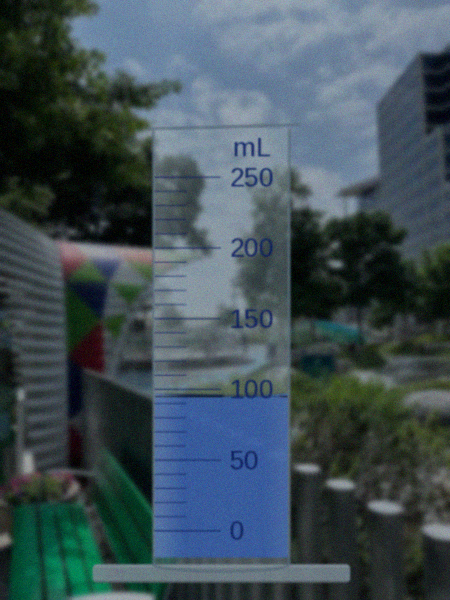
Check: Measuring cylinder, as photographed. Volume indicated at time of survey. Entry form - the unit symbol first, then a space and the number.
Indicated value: mL 95
